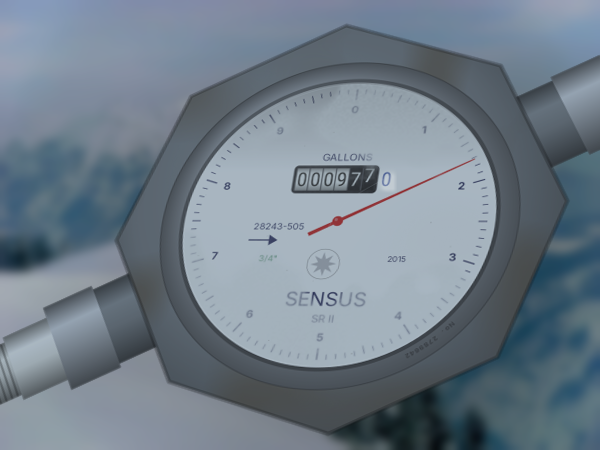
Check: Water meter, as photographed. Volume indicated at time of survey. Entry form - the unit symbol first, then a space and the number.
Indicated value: gal 9771.7
